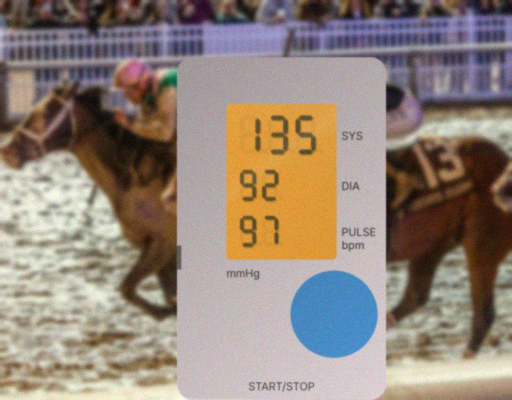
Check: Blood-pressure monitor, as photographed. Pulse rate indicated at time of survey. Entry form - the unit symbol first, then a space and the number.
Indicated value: bpm 97
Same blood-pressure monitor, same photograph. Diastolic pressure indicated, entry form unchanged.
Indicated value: mmHg 92
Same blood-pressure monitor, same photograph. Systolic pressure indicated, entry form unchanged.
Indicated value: mmHg 135
